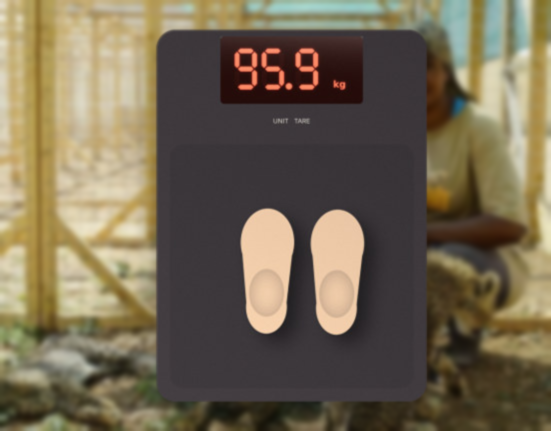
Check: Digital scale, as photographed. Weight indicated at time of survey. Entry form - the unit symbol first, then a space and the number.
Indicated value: kg 95.9
